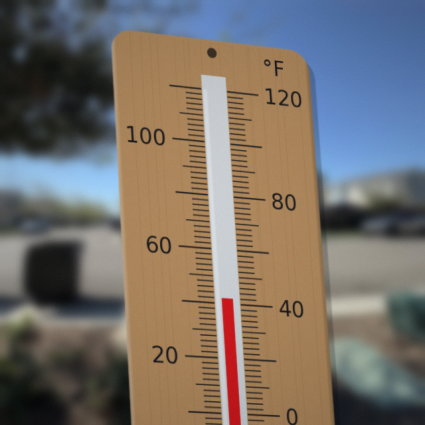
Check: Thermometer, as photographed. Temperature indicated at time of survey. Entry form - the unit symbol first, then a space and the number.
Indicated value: °F 42
